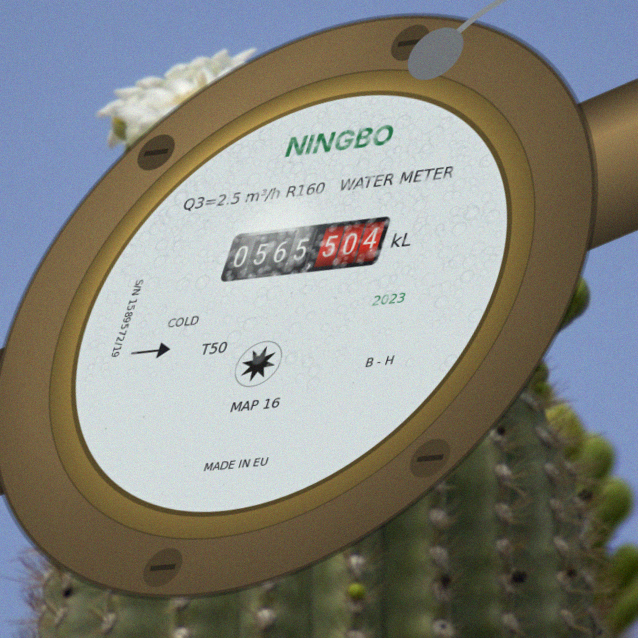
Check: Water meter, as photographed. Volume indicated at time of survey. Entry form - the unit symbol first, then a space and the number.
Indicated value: kL 565.504
